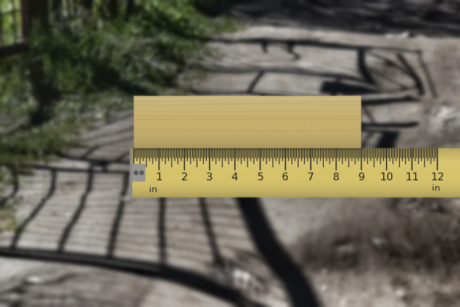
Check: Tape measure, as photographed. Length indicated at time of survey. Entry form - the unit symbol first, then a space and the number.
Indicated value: in 9
